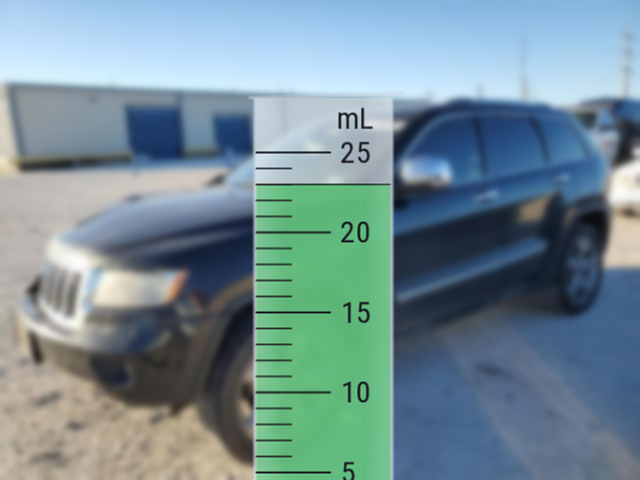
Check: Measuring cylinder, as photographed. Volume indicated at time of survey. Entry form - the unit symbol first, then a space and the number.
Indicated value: mL 23
